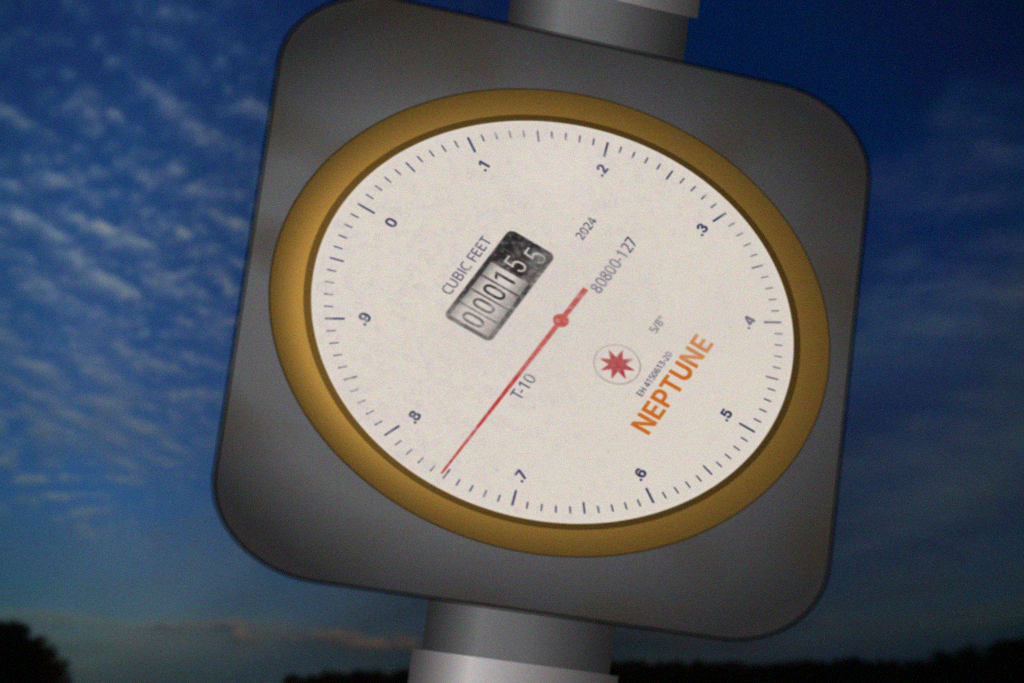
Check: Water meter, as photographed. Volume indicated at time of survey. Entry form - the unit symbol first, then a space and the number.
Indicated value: ft³ 154.75
